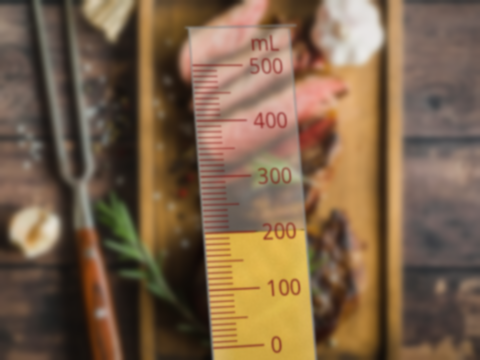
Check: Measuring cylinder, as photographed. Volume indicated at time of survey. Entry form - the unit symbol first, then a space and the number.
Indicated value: mL 200
